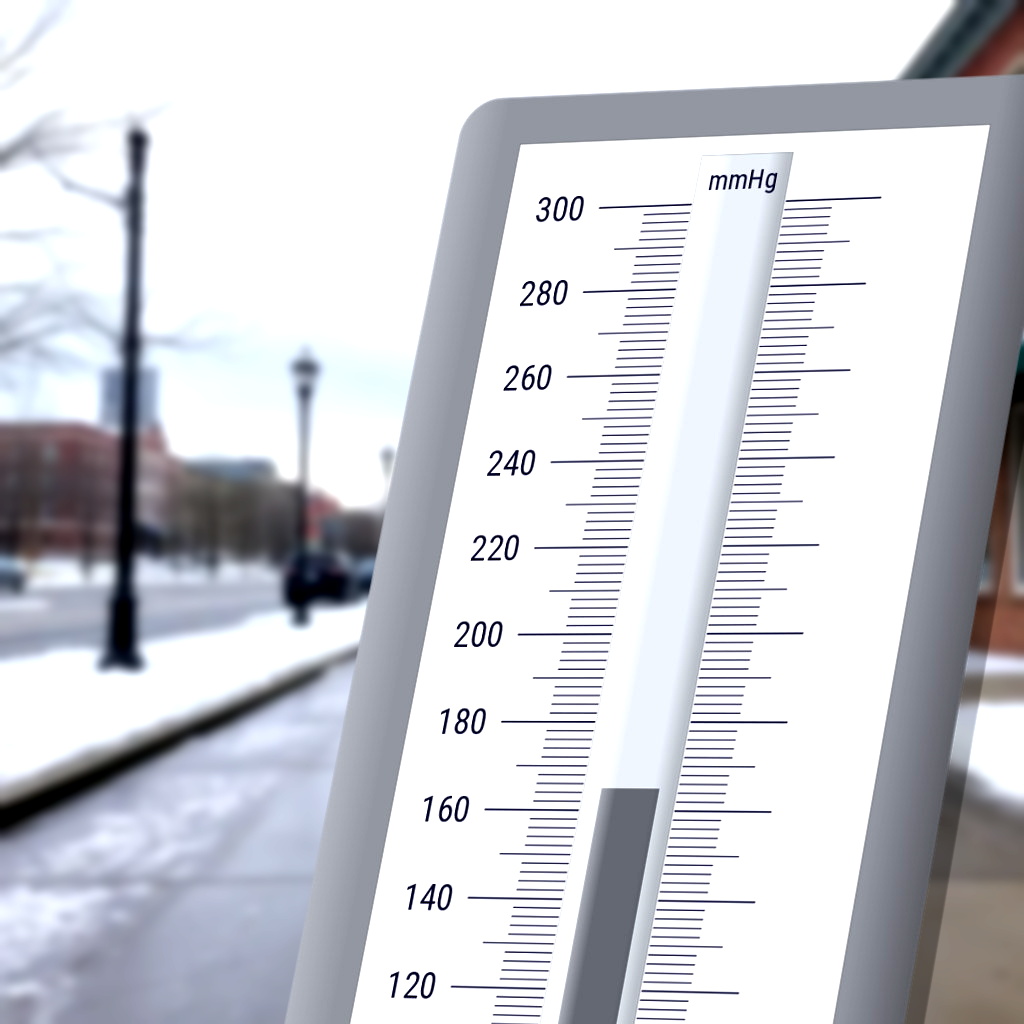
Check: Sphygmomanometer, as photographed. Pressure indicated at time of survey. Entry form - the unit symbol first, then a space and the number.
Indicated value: mmHg 165
